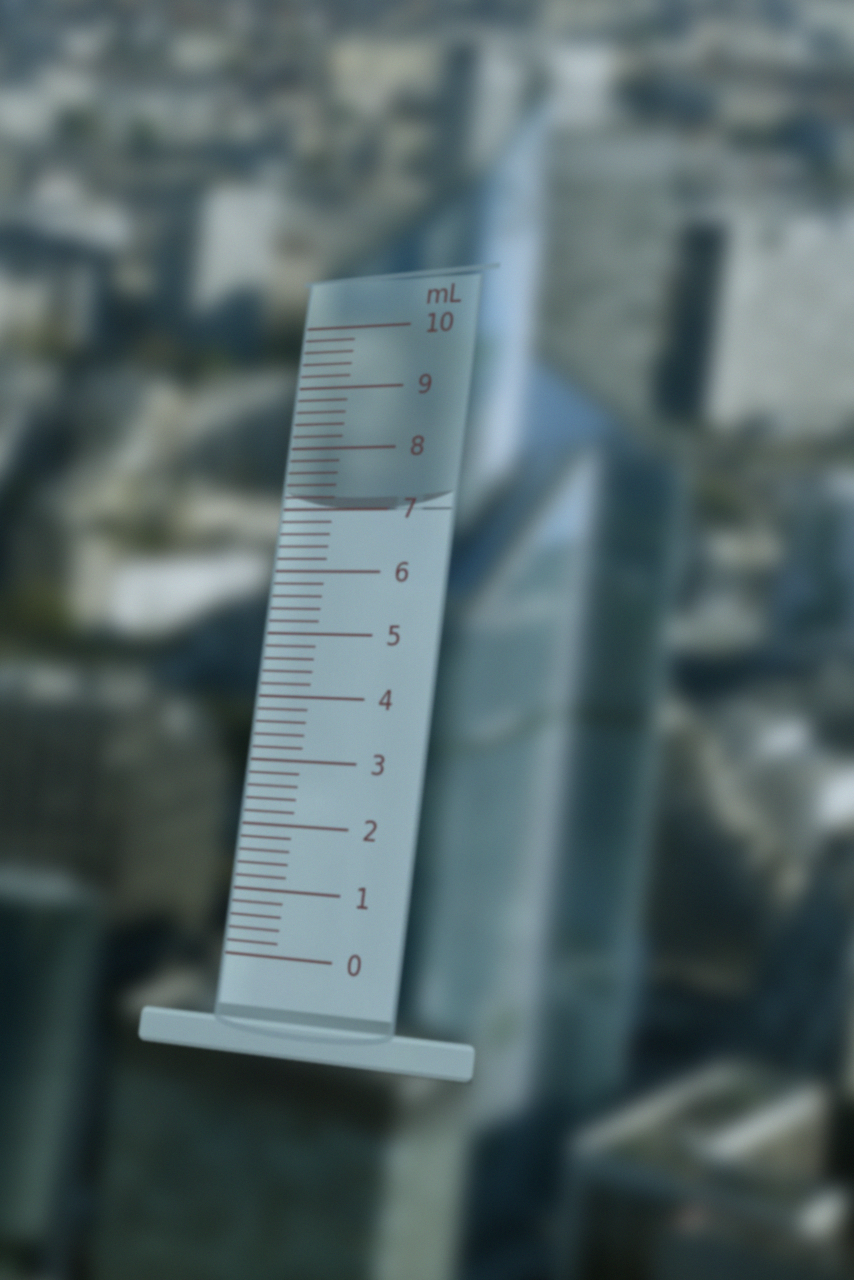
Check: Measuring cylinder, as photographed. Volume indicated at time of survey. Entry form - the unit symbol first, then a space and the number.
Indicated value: mL 7
